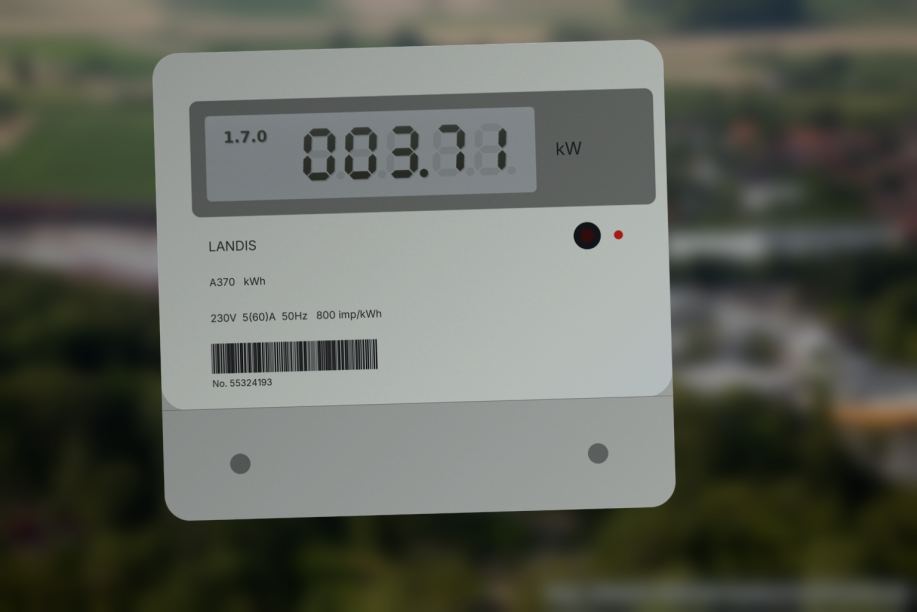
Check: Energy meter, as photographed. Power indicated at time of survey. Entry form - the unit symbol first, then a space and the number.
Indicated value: kW 3.71
